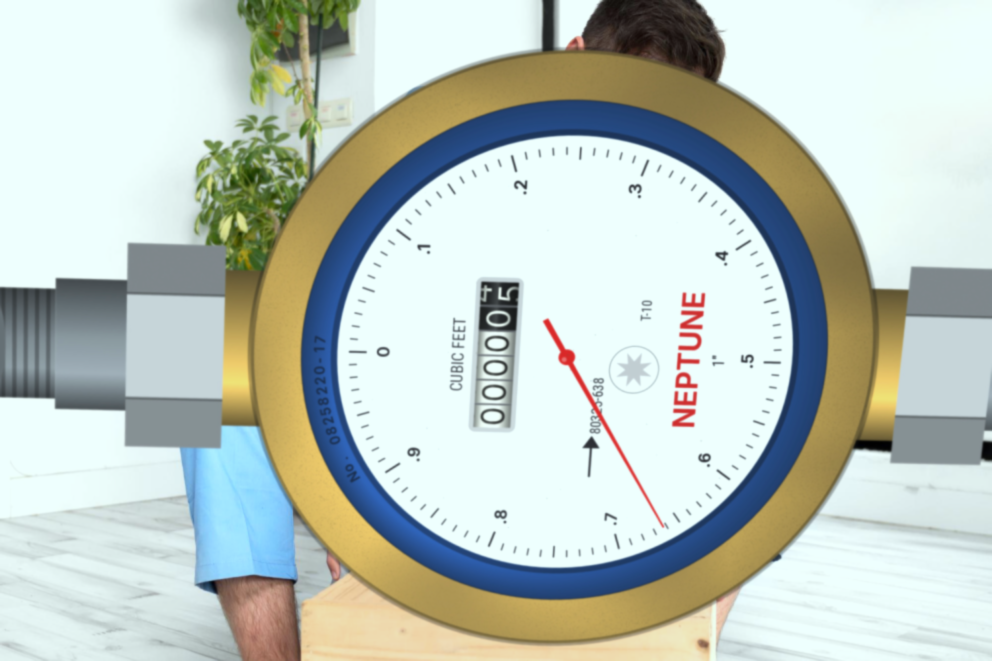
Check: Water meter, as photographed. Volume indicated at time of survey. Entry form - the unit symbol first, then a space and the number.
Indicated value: ft³ 4.66
